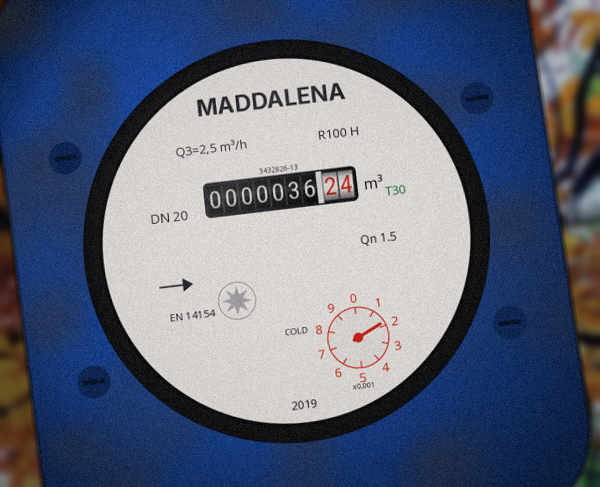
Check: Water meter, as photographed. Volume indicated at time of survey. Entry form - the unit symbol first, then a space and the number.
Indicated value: m³ 36.241
